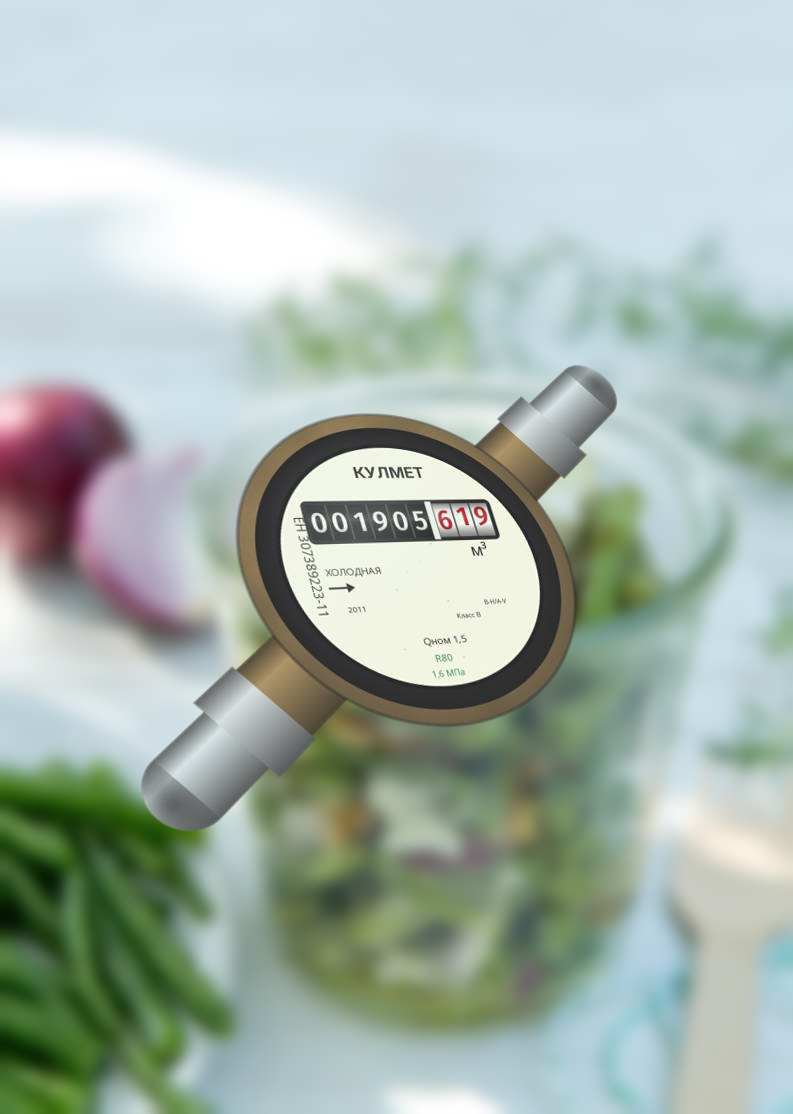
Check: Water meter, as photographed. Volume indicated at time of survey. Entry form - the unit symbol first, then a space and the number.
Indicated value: m³ 1905.619
